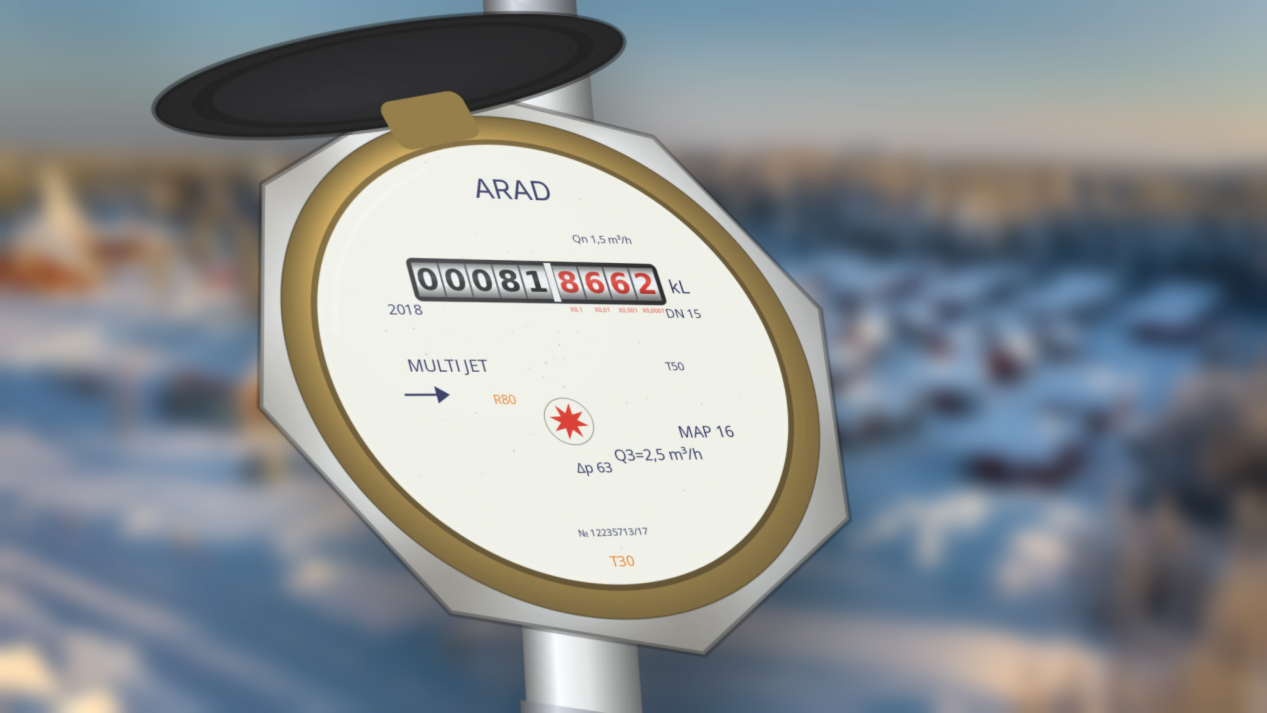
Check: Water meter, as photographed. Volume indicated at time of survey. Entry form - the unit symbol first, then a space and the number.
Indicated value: kL 81.8662
